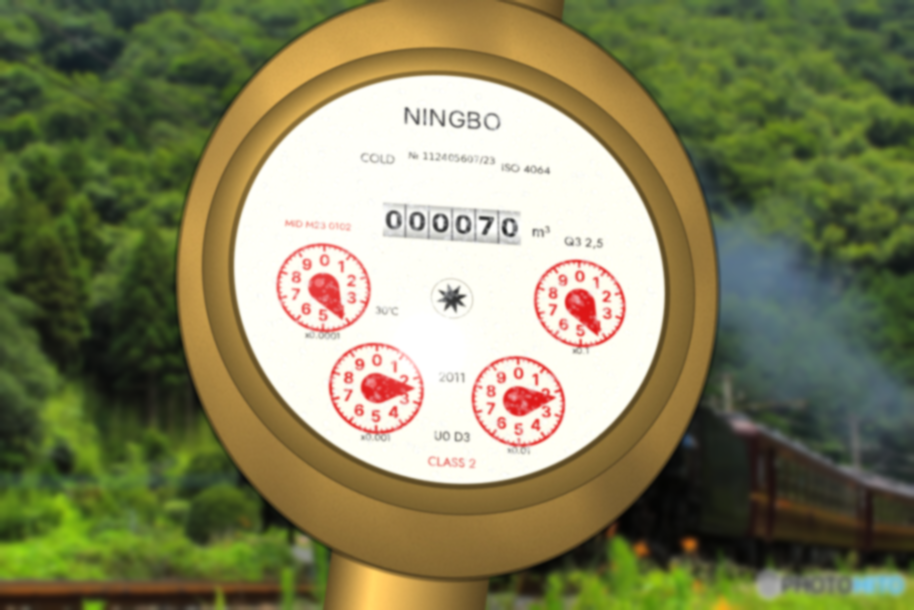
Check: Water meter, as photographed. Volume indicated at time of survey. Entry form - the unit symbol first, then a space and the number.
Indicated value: m³ 70.4224
